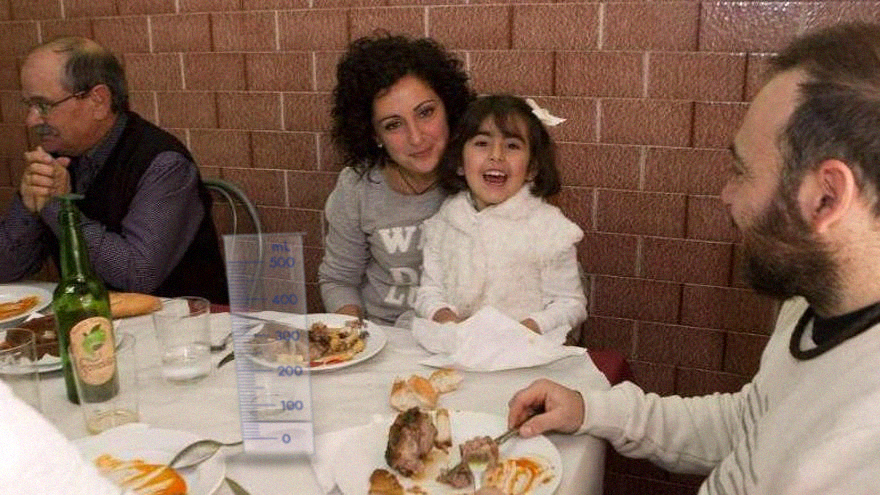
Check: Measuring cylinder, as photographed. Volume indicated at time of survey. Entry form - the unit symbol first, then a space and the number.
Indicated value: mL 50
